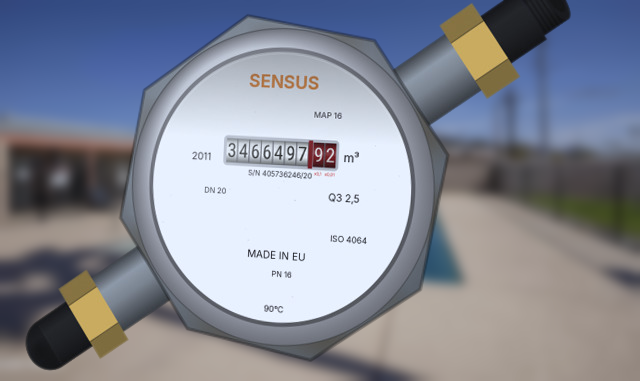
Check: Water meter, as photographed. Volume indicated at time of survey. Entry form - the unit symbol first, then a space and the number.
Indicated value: m³ 3466497.92
